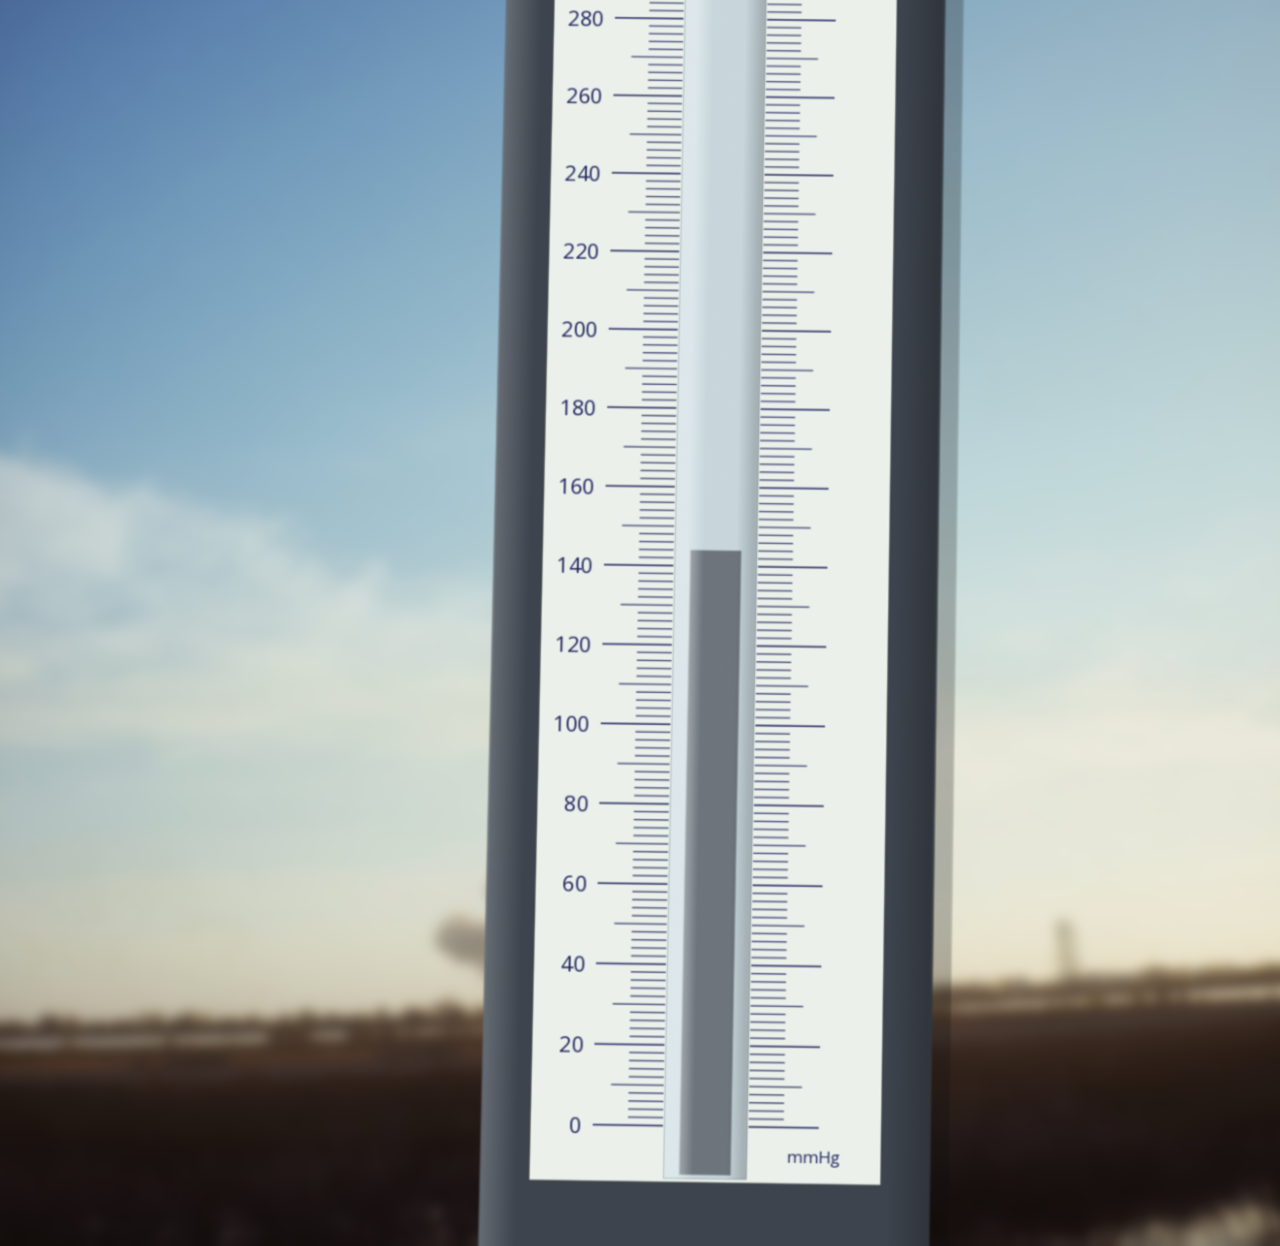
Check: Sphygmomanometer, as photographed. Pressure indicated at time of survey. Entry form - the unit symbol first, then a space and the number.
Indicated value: mmHg 144
